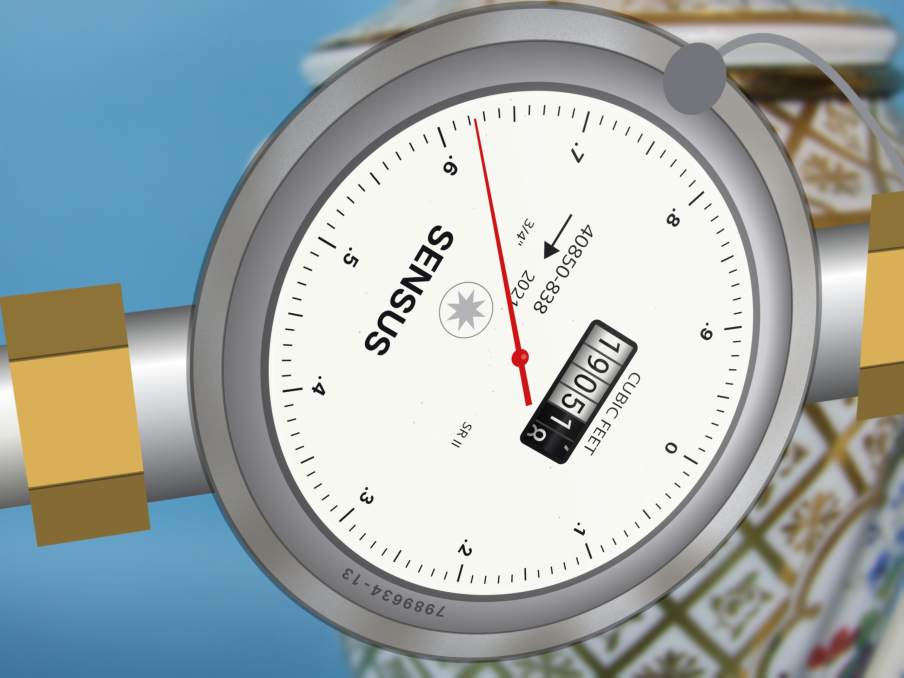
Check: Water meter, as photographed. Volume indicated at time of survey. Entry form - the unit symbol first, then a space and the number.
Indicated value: ft³ 190517.62
